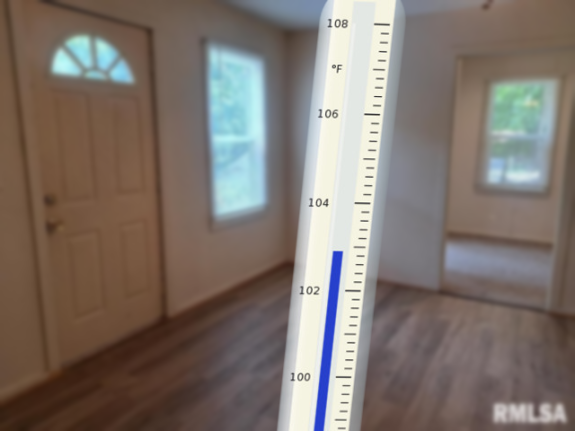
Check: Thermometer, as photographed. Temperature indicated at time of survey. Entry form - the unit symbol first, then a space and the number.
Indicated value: °F 102.9
